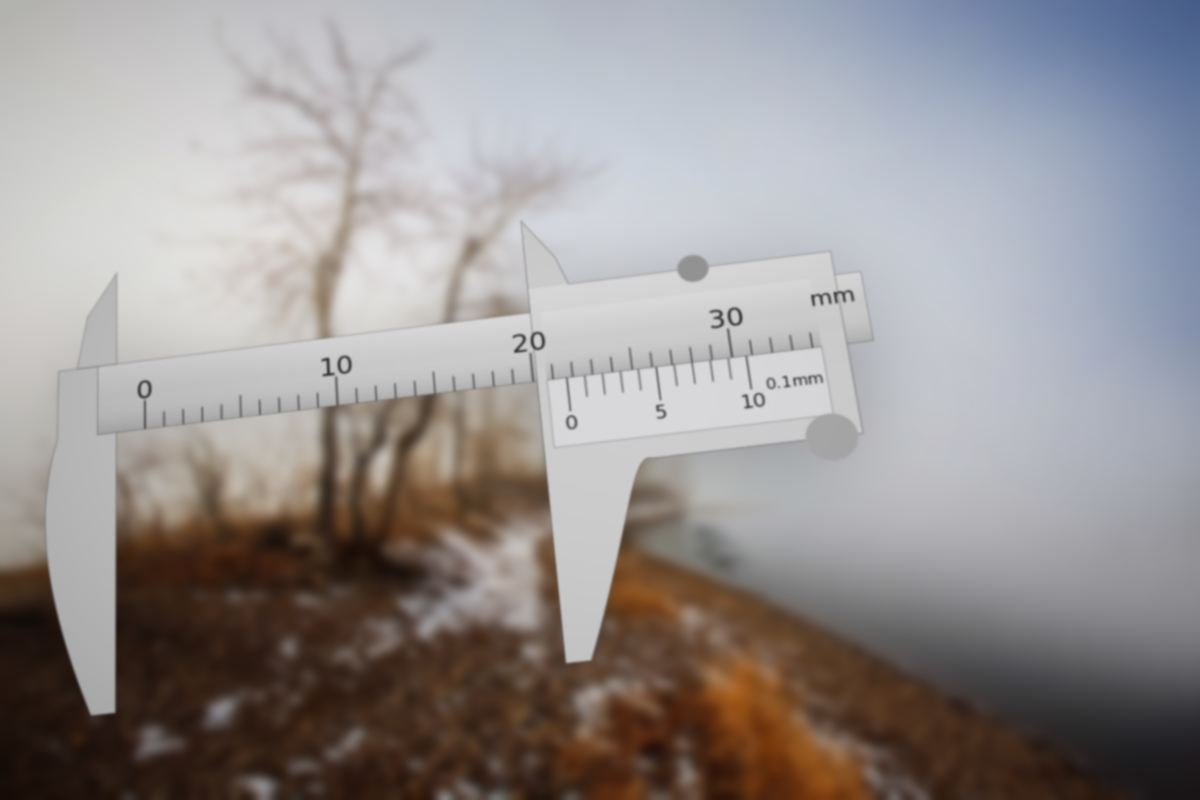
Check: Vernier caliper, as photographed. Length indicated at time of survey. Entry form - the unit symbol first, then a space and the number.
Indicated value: mm 21.7
